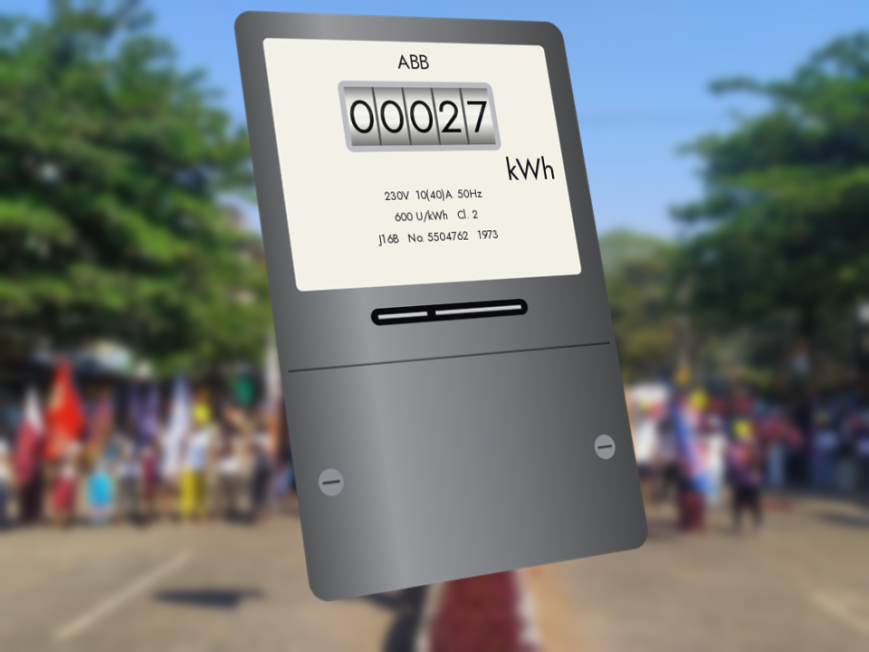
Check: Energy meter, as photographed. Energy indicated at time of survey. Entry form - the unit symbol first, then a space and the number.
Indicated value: kWh 27
